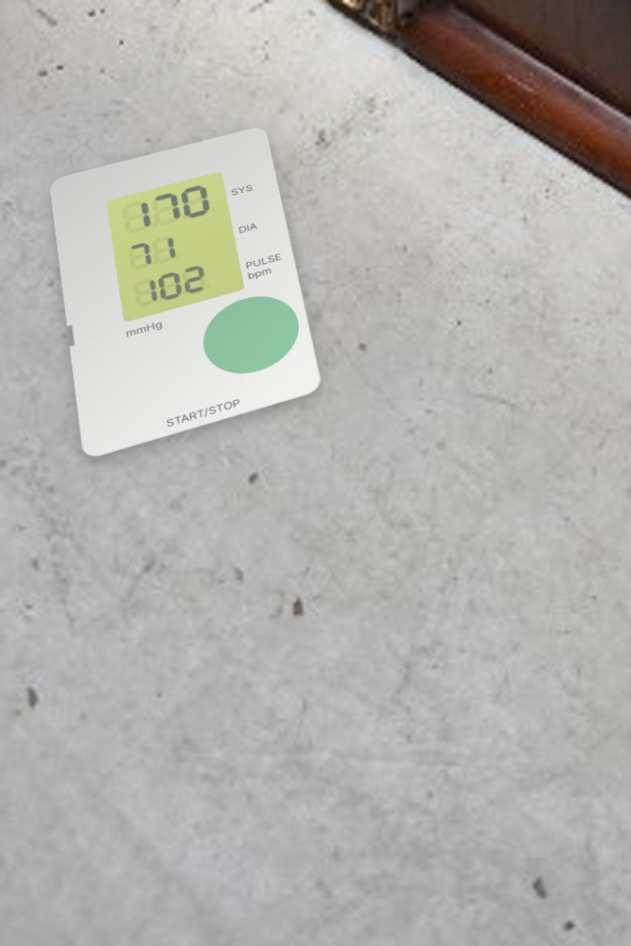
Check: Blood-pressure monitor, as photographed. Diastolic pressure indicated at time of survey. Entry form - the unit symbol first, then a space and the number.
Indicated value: mmHg 71
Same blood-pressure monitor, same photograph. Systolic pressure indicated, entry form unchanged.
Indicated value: mmHg 170
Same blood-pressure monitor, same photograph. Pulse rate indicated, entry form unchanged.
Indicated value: bpm 102
